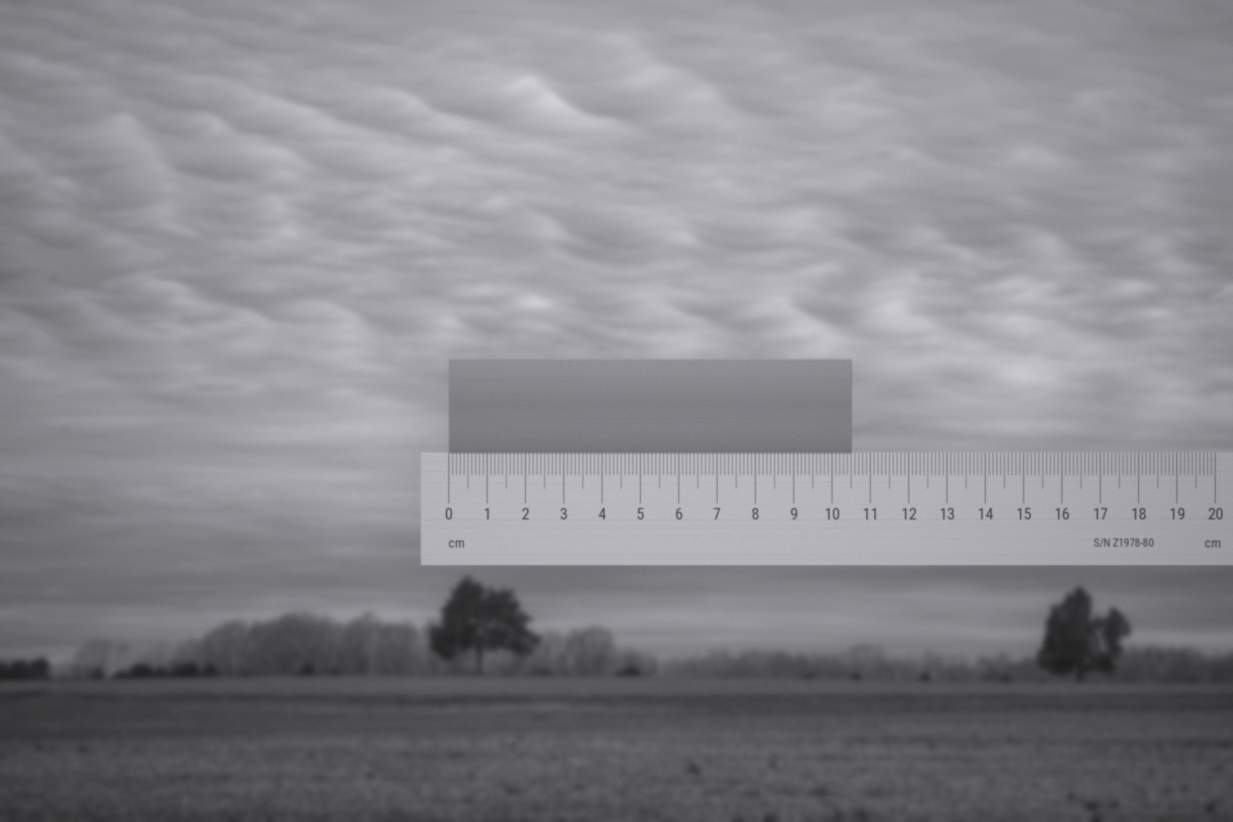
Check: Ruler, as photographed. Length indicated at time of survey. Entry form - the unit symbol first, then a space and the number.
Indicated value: cm 10.5
